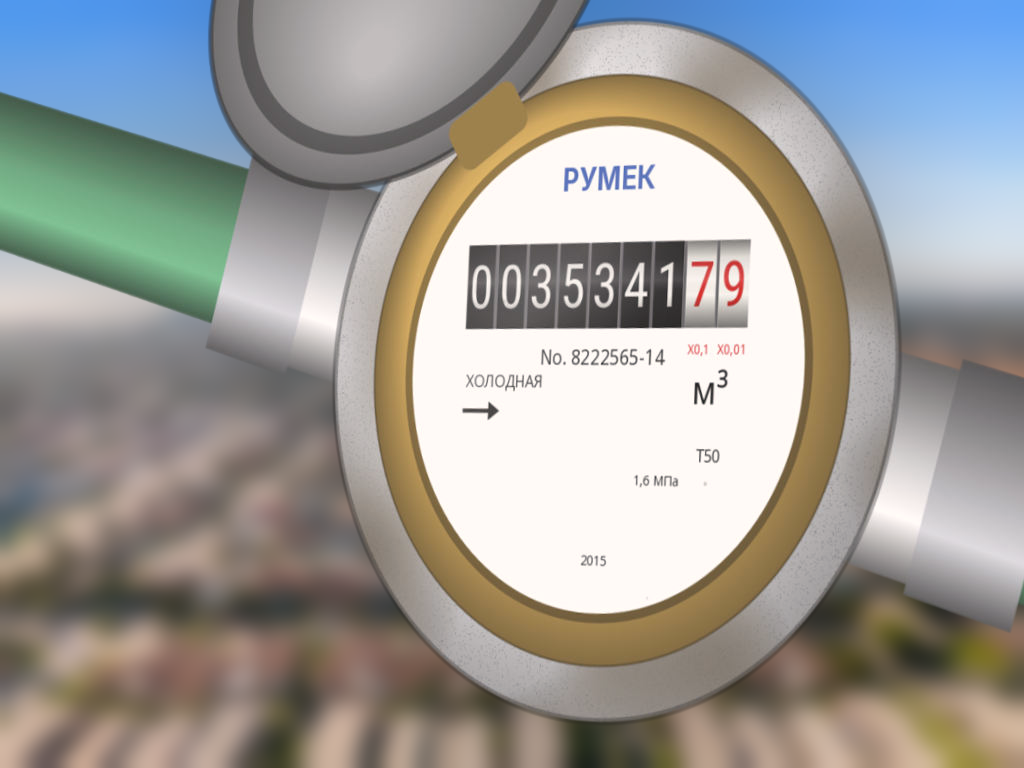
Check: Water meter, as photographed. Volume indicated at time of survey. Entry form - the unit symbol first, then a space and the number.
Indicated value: m³ 35341.79
